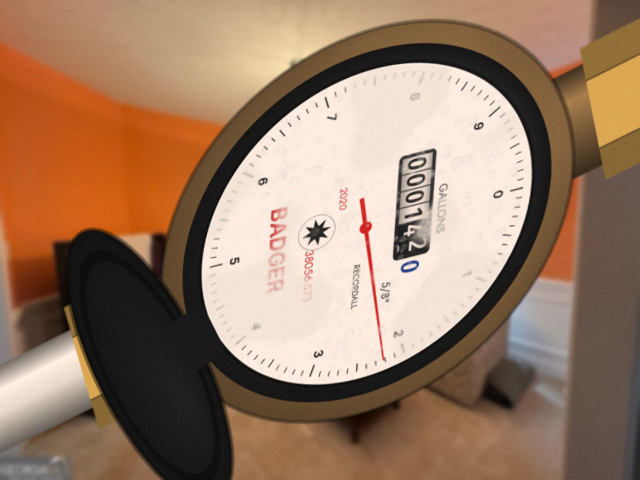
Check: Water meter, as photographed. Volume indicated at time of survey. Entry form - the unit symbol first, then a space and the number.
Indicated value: gal 1422.2
